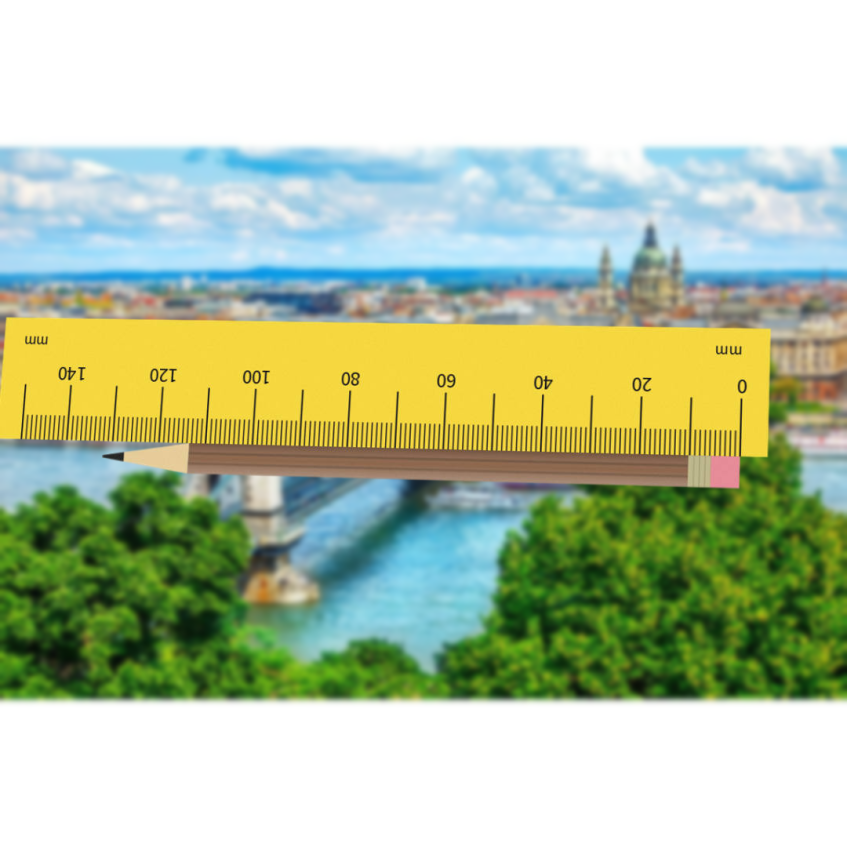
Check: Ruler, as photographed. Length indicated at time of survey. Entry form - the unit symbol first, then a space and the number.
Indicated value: mm 132
